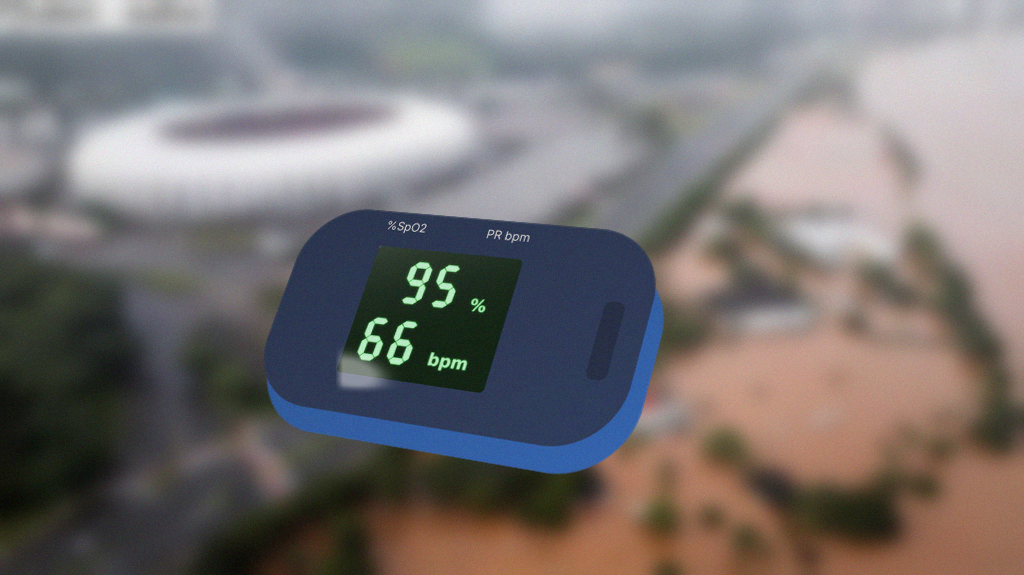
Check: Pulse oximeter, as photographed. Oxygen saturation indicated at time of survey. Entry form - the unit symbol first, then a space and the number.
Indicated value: % 95
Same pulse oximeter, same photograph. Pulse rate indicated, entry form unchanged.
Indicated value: bpm 66
